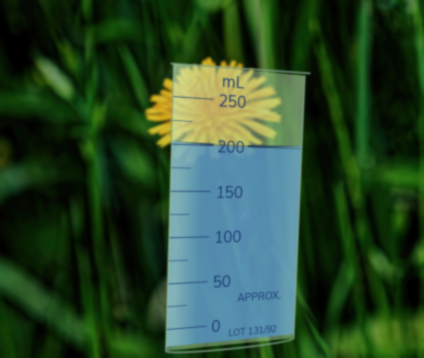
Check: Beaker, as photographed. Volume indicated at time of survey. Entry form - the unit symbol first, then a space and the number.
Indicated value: mL 200
